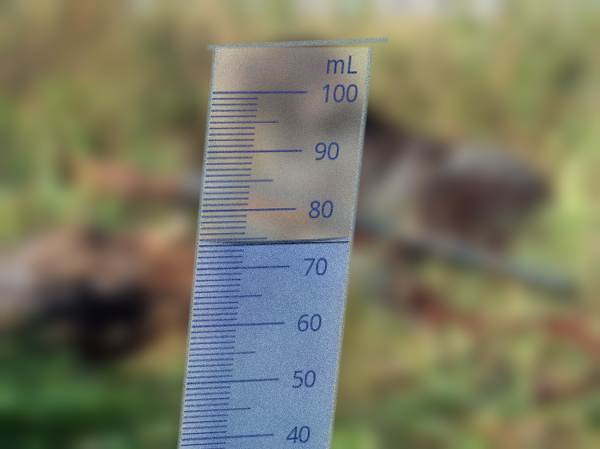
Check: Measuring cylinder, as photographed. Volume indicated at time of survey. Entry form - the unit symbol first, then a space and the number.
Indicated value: mL 74
